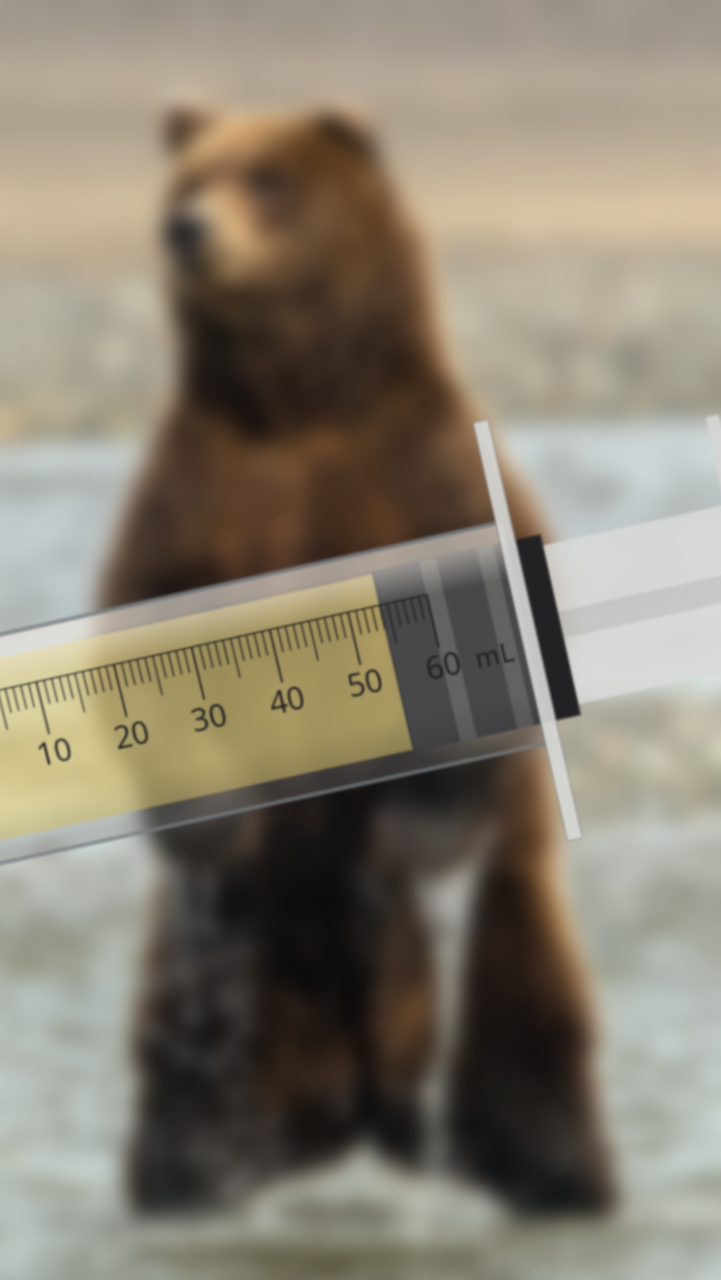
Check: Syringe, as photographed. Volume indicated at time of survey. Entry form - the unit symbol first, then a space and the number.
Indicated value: mL 54
